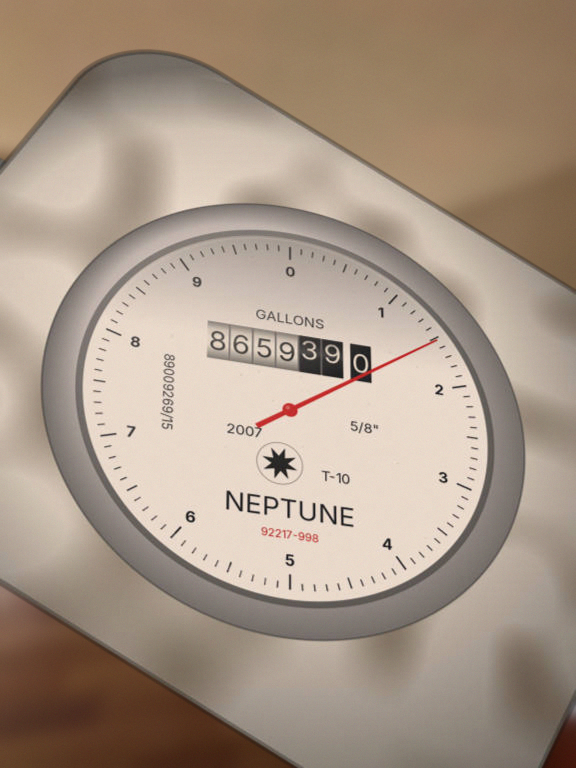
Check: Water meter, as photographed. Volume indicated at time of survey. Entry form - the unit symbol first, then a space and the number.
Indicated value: gal 8659391.5
